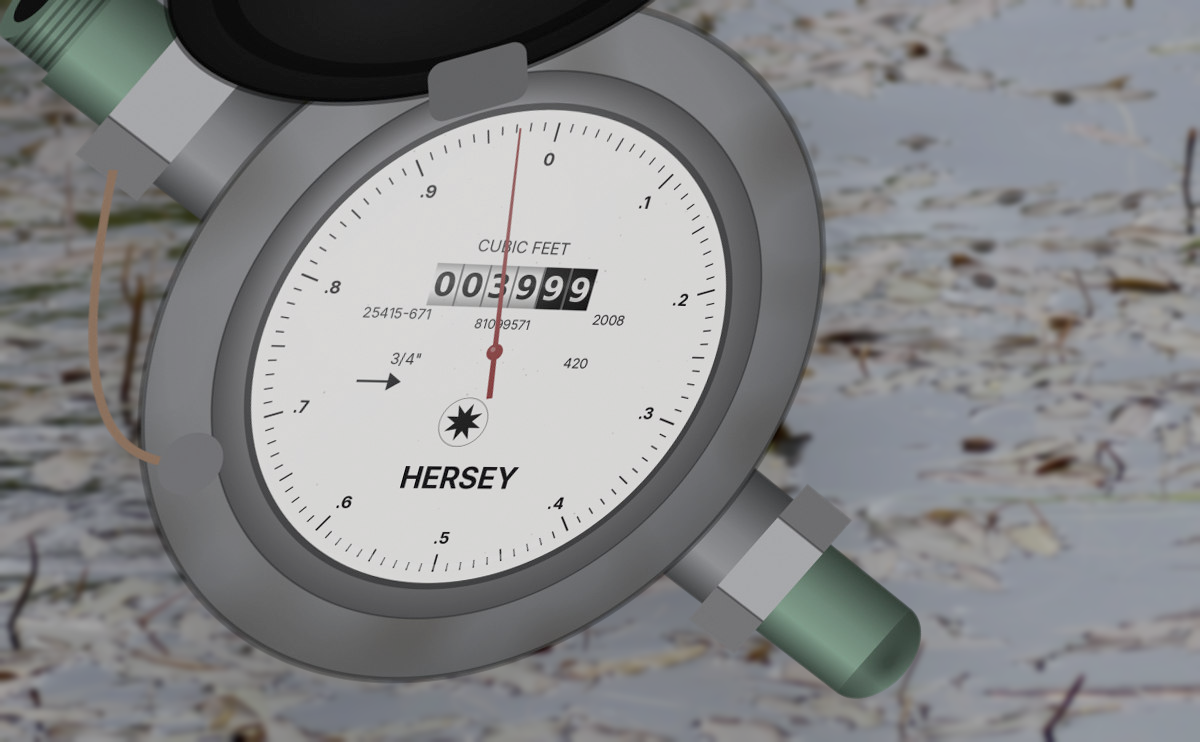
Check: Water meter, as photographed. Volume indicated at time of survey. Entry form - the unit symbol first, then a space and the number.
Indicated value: ft³ 3998.97
